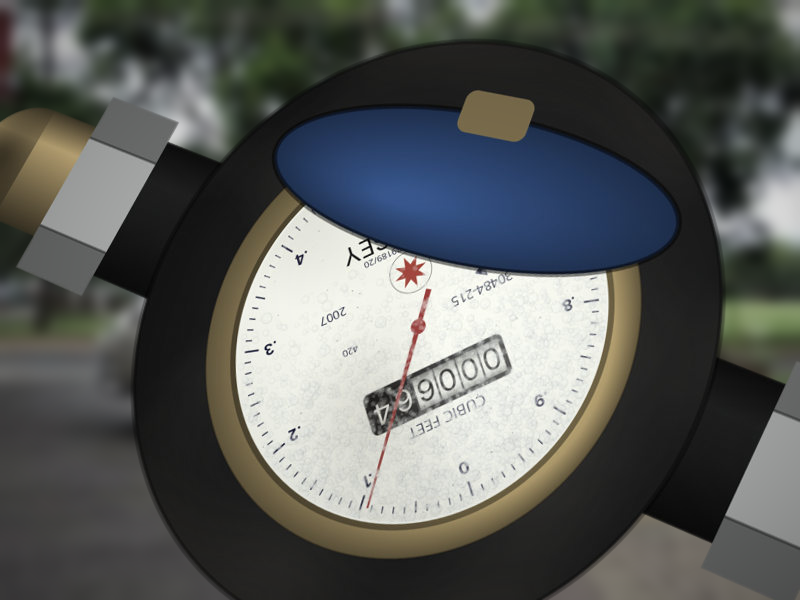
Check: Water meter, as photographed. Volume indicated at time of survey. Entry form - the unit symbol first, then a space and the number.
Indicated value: ft³ 664.09
